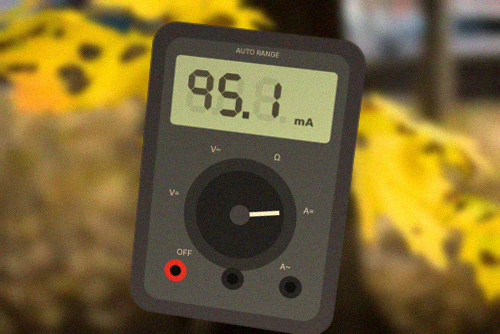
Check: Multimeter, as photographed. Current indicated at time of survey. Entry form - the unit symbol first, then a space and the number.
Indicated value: mA 95.1
